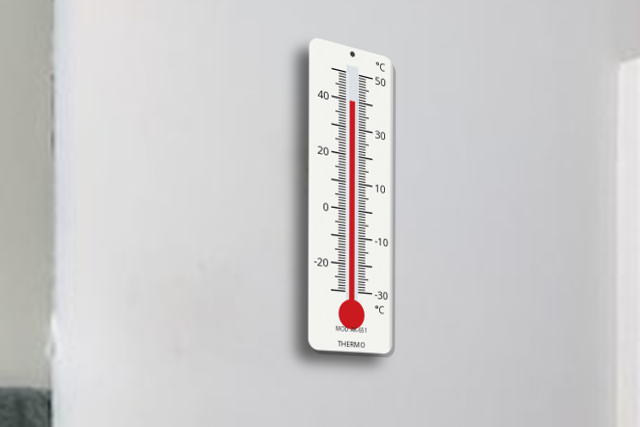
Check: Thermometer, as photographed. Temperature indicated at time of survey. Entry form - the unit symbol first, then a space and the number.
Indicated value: °C 40
